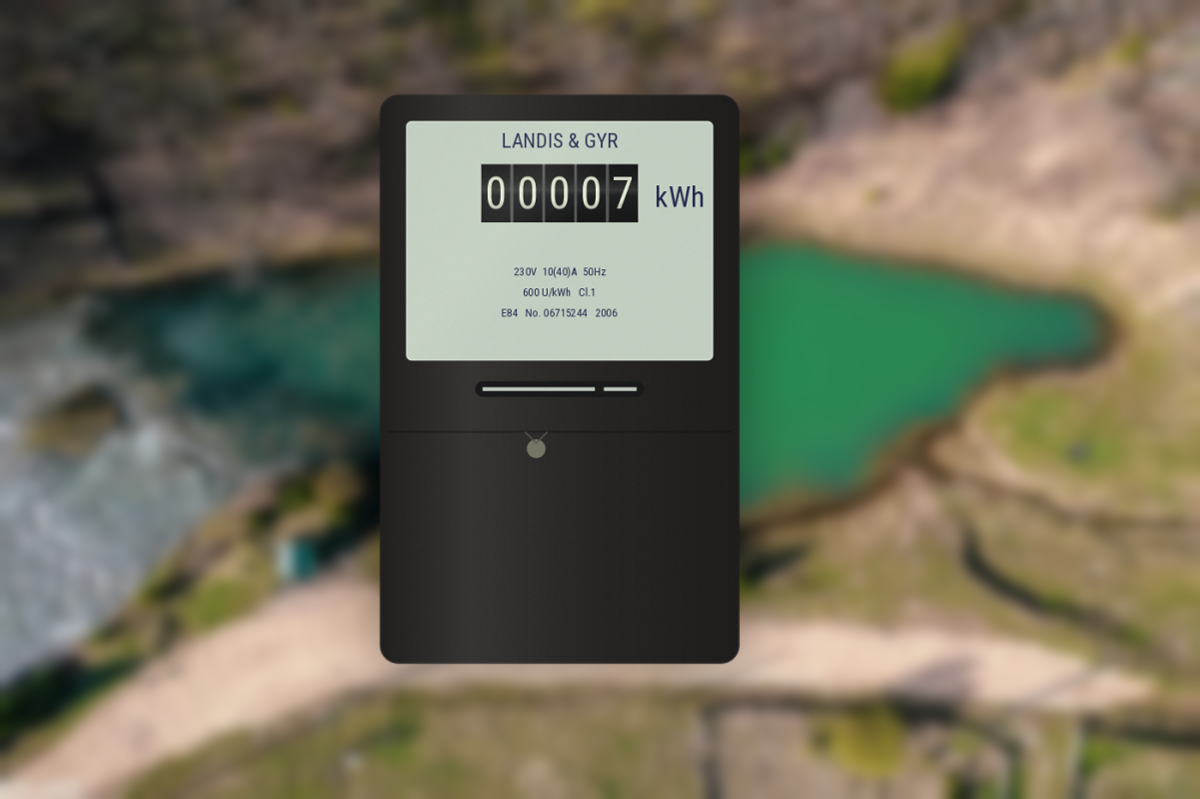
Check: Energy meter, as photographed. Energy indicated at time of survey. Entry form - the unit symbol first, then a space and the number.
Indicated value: kWh 7
